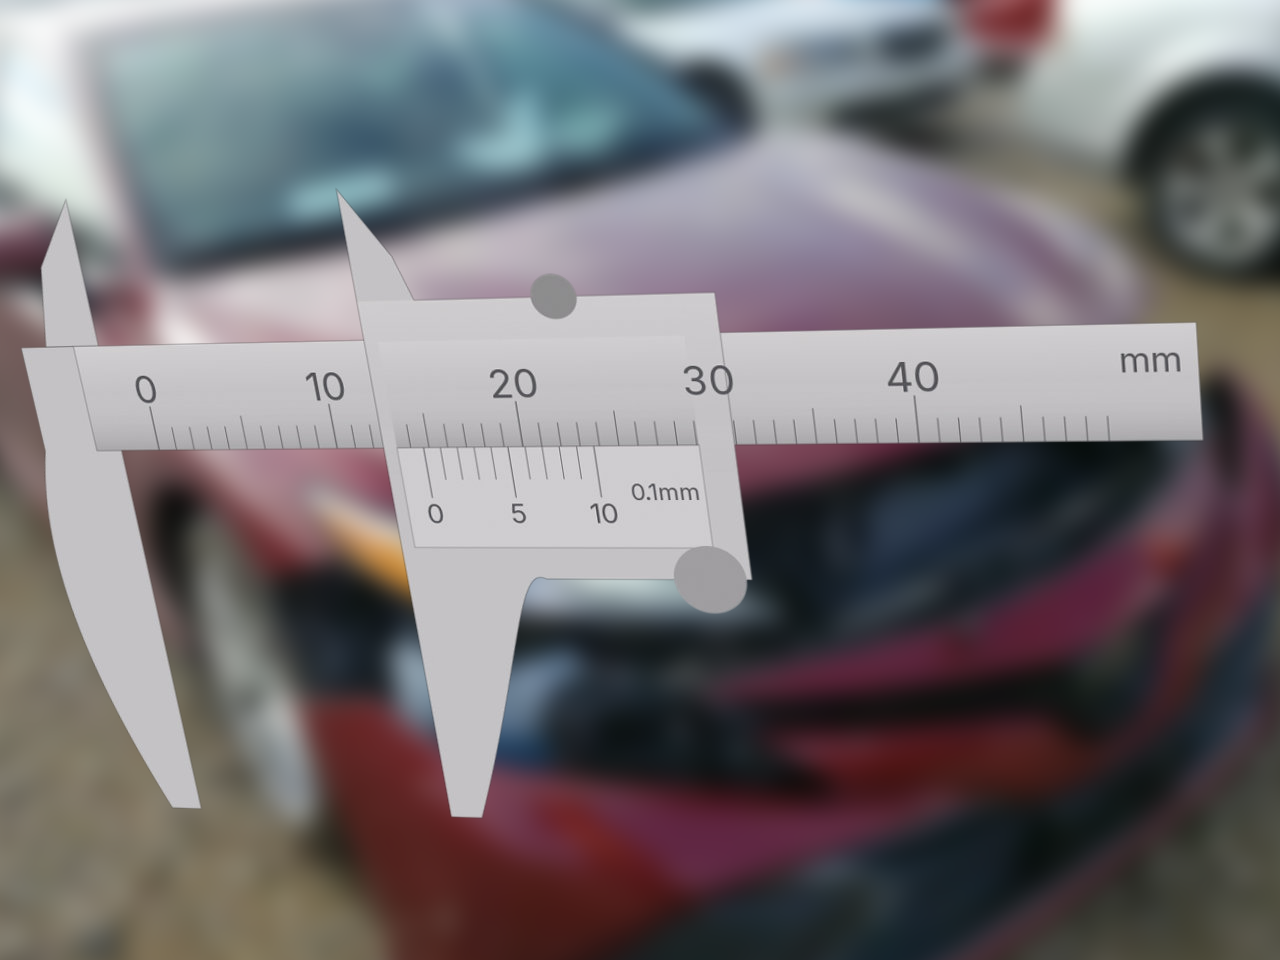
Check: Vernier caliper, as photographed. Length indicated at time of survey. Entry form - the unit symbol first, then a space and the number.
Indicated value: mm 14.7
